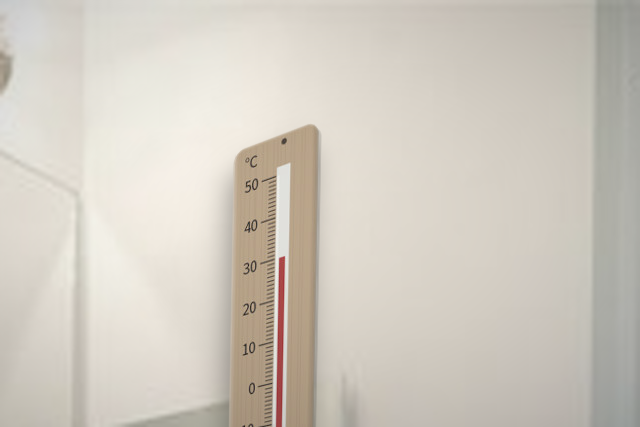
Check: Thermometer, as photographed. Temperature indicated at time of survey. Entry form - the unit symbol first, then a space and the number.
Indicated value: °C 30
